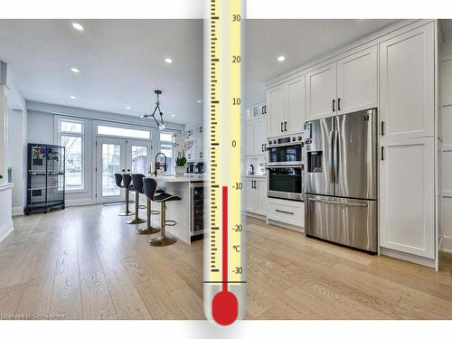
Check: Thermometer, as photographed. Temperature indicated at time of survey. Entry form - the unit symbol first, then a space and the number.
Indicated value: °C -10
